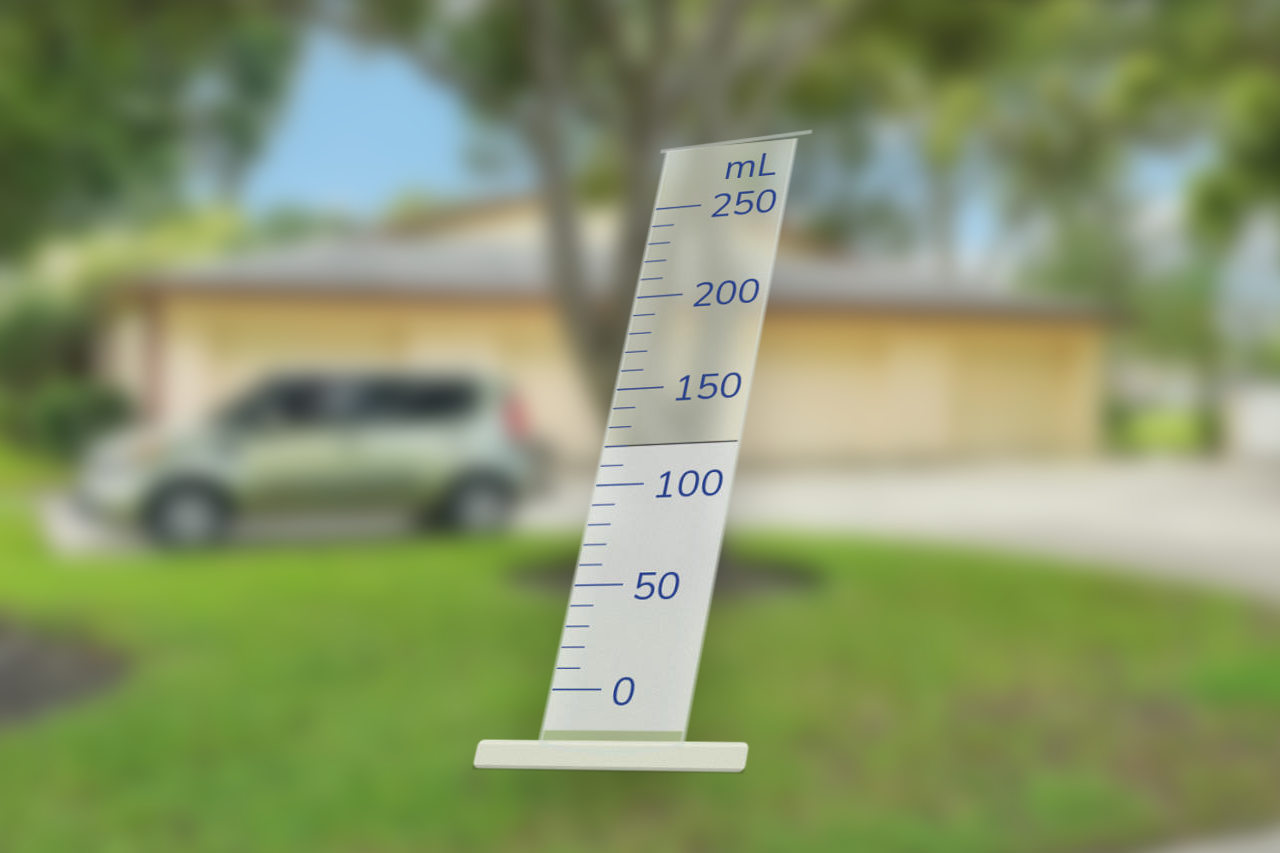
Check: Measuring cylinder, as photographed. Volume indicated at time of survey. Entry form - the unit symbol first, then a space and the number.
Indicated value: mL 120
